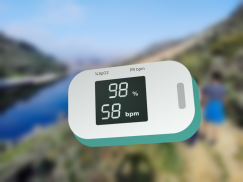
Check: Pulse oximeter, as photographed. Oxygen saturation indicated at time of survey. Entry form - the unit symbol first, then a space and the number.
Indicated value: % 98
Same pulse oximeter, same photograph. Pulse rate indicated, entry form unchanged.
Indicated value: bpm 58
